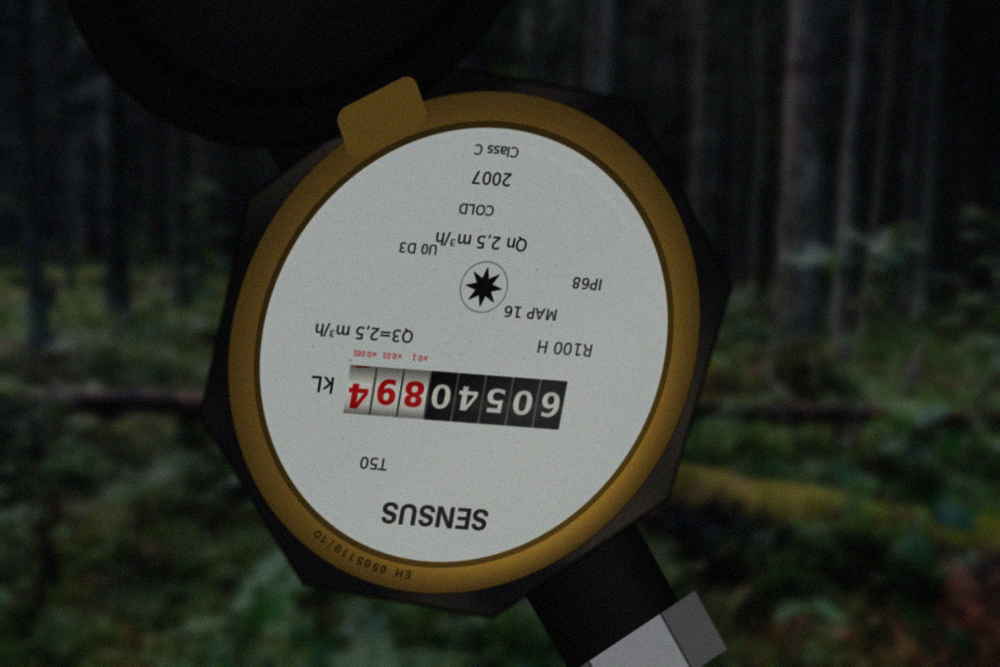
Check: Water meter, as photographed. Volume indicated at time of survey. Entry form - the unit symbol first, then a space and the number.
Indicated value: kL 60540.894
